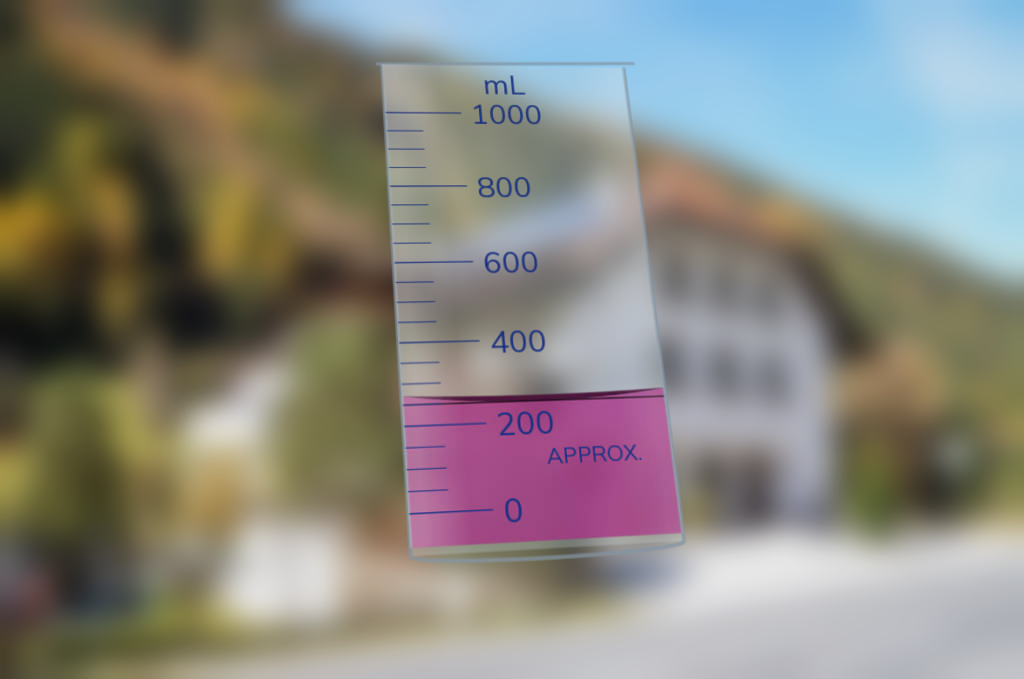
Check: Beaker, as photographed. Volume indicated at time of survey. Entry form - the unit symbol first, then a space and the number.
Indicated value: mL 250
